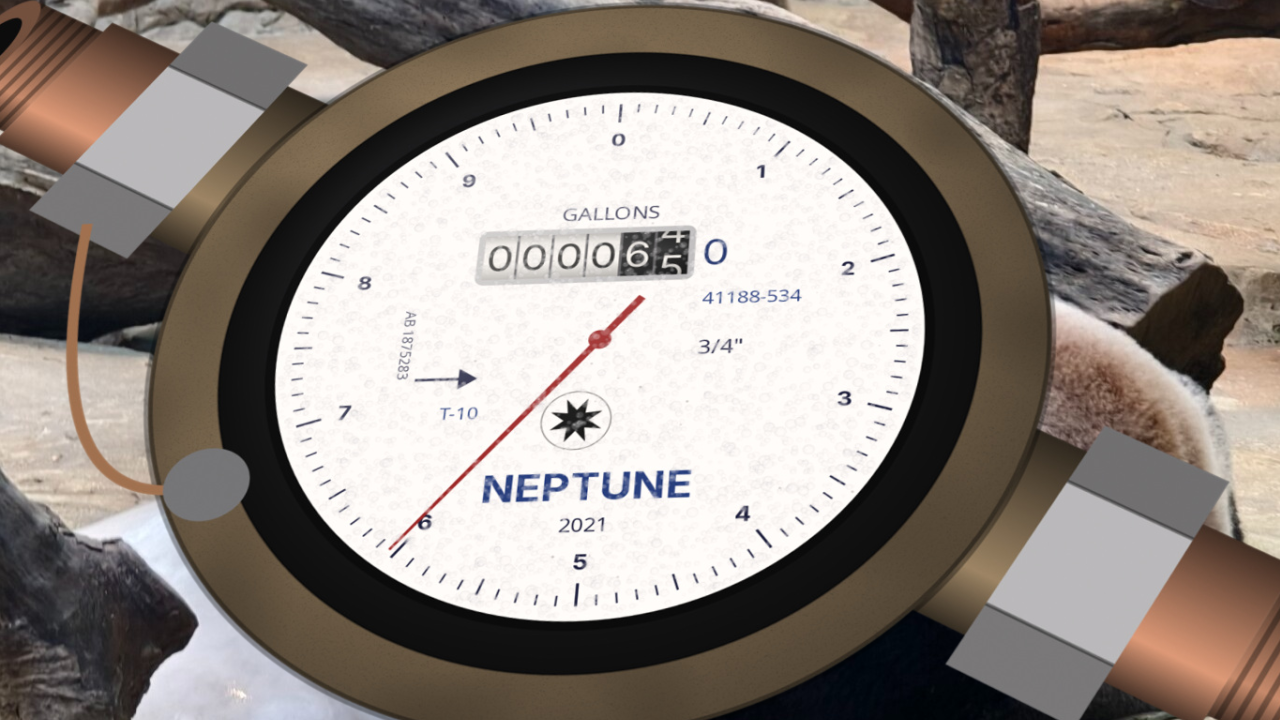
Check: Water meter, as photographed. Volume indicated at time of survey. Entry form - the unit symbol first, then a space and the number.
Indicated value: gal 646.0
